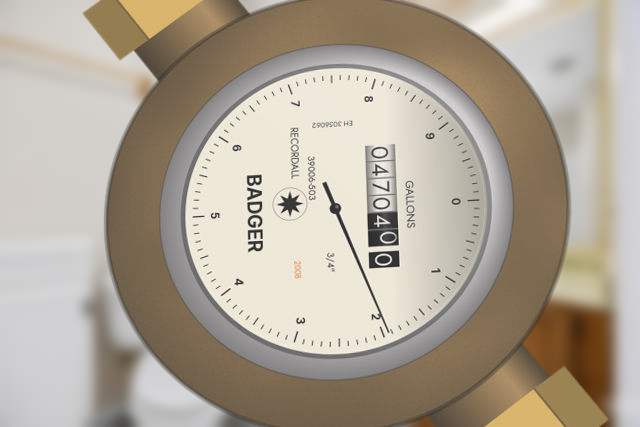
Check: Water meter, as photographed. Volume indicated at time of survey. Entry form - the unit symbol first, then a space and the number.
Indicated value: gal 470401.9
